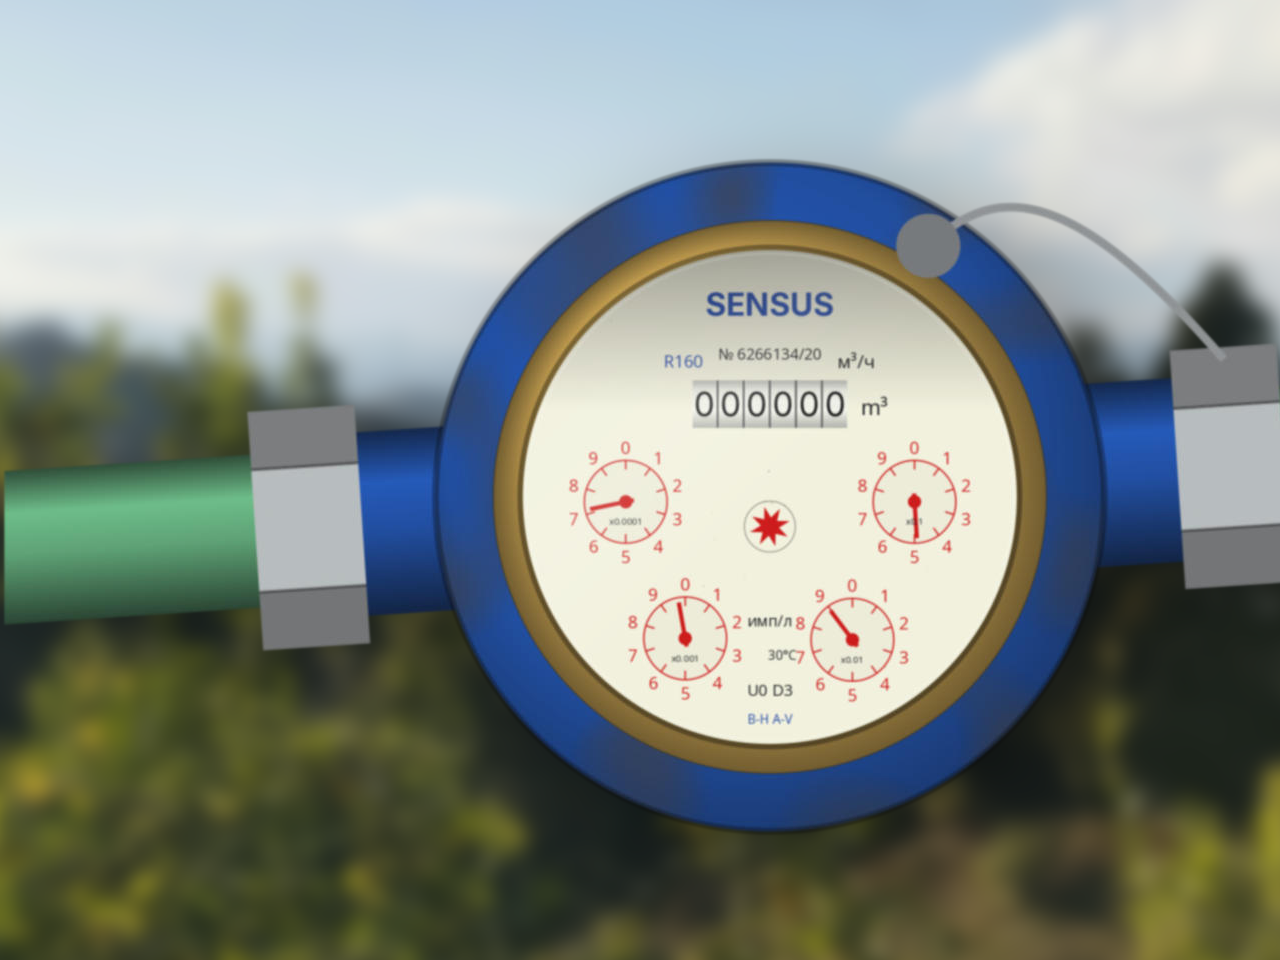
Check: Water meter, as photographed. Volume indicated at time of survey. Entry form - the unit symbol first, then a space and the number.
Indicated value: m³ 0.4897
